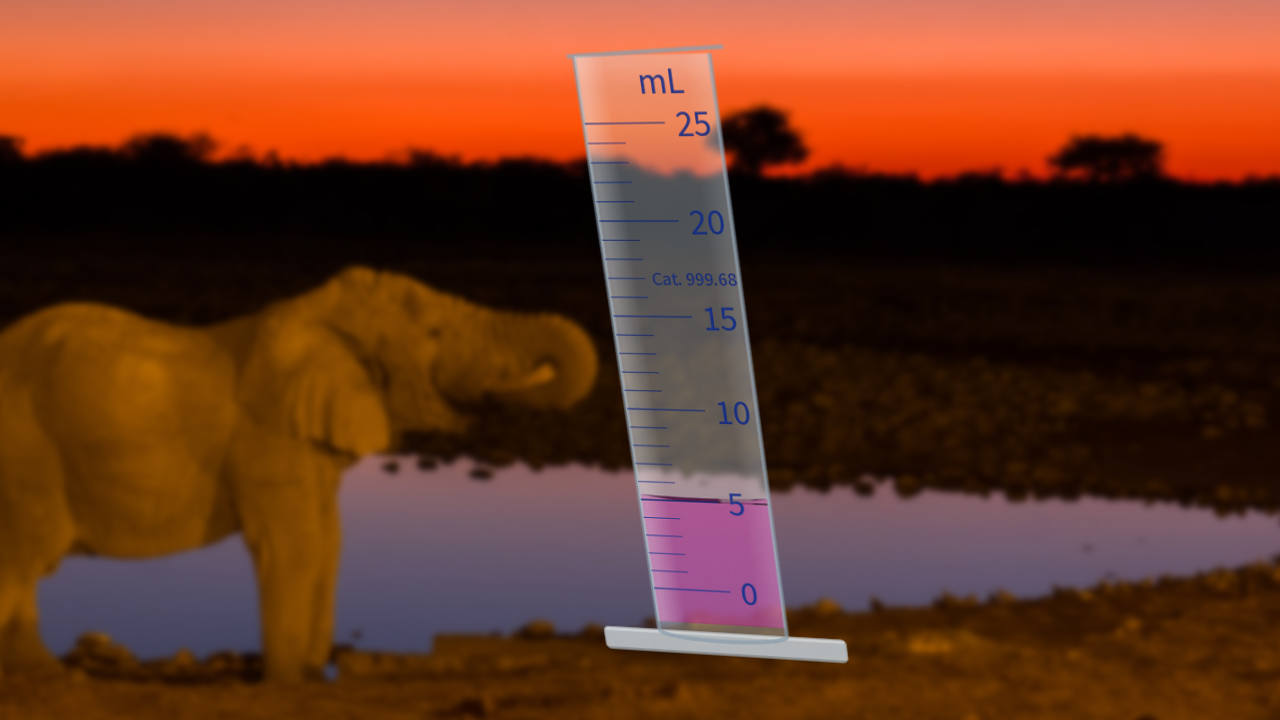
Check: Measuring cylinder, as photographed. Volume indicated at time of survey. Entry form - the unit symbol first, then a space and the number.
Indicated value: mL 5
